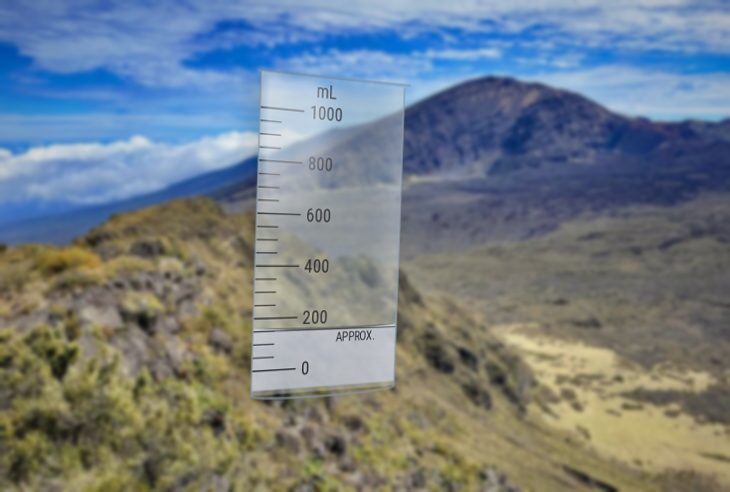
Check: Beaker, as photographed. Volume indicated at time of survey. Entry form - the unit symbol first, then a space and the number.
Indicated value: mL 150
